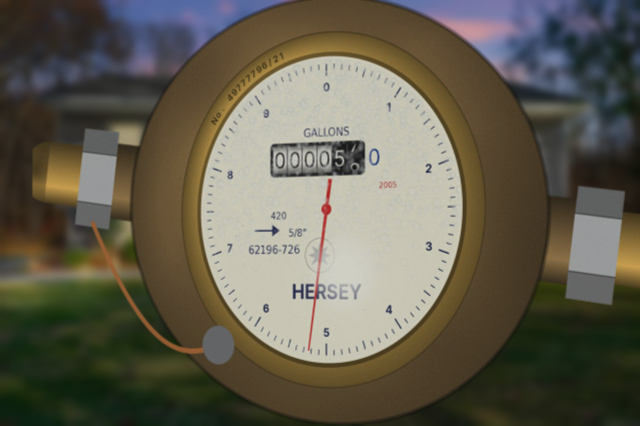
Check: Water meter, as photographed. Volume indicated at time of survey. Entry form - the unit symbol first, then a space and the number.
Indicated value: gal 575.2
